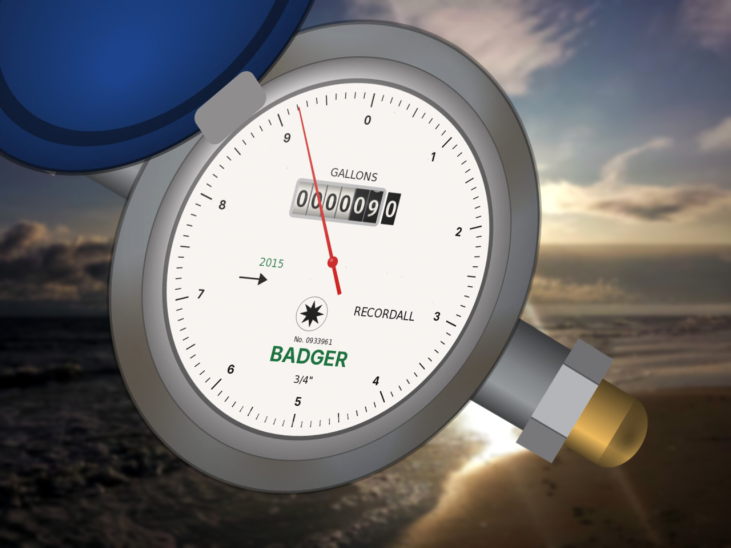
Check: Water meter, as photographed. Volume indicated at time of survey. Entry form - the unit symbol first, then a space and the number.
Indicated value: gal 89.2
